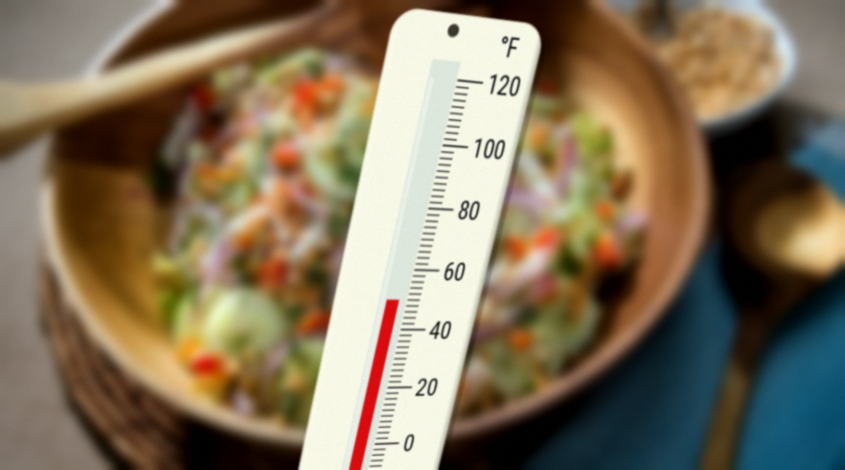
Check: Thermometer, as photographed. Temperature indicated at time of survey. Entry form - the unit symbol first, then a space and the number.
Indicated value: °F 50
